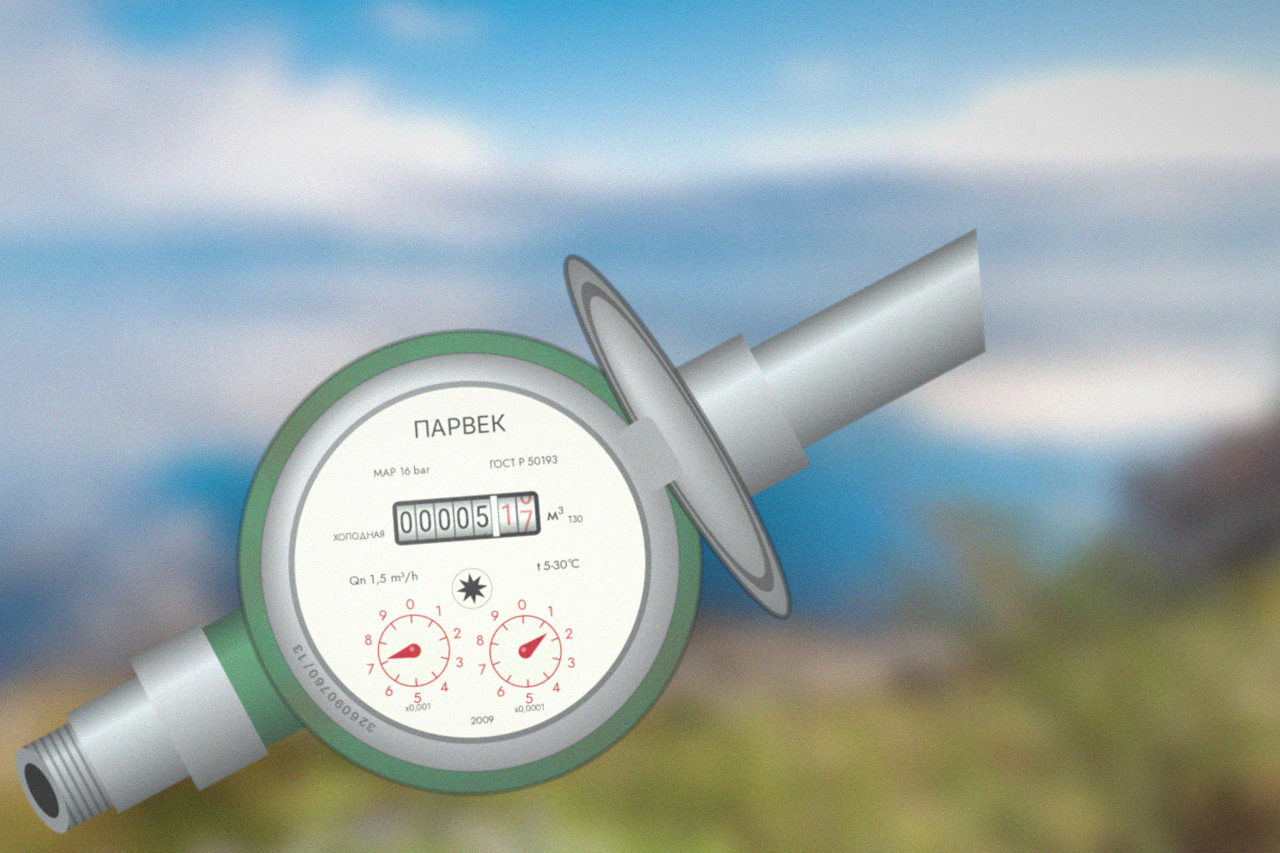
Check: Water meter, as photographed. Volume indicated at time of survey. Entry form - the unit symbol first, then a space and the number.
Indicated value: m³ 5.1671
